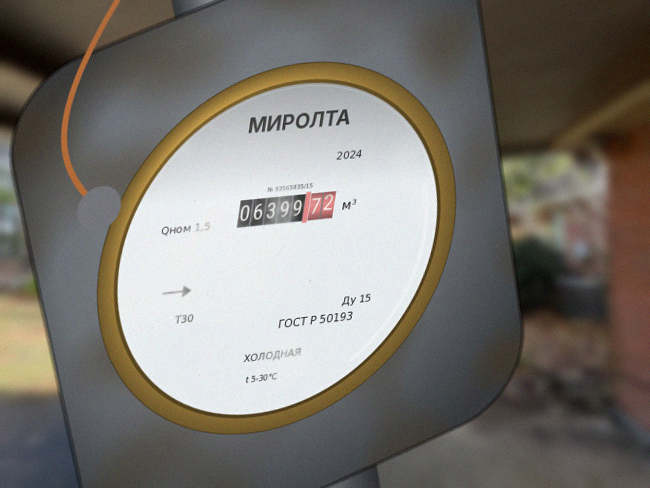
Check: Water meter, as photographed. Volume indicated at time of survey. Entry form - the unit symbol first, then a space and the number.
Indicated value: m³ 6399.72
